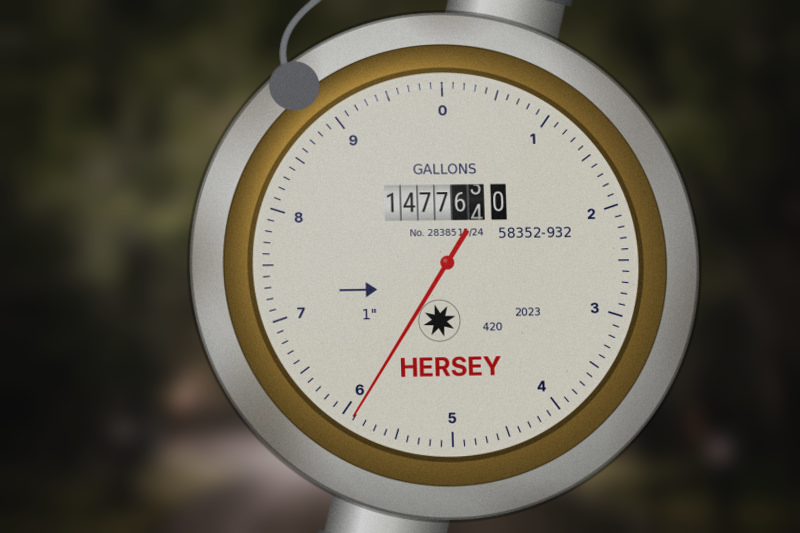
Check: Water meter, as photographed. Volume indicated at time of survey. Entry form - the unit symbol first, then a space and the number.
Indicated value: gal 1477635.9
